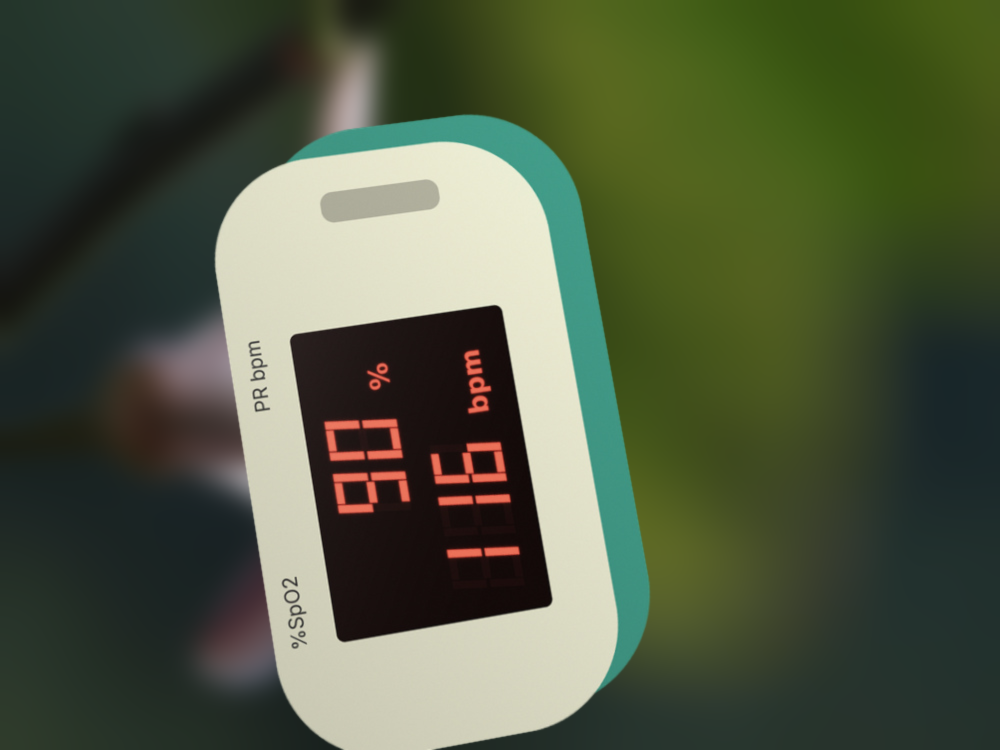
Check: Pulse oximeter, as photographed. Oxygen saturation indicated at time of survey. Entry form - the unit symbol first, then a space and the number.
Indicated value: % 90
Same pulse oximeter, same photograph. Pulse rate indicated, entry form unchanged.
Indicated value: bpm 116
